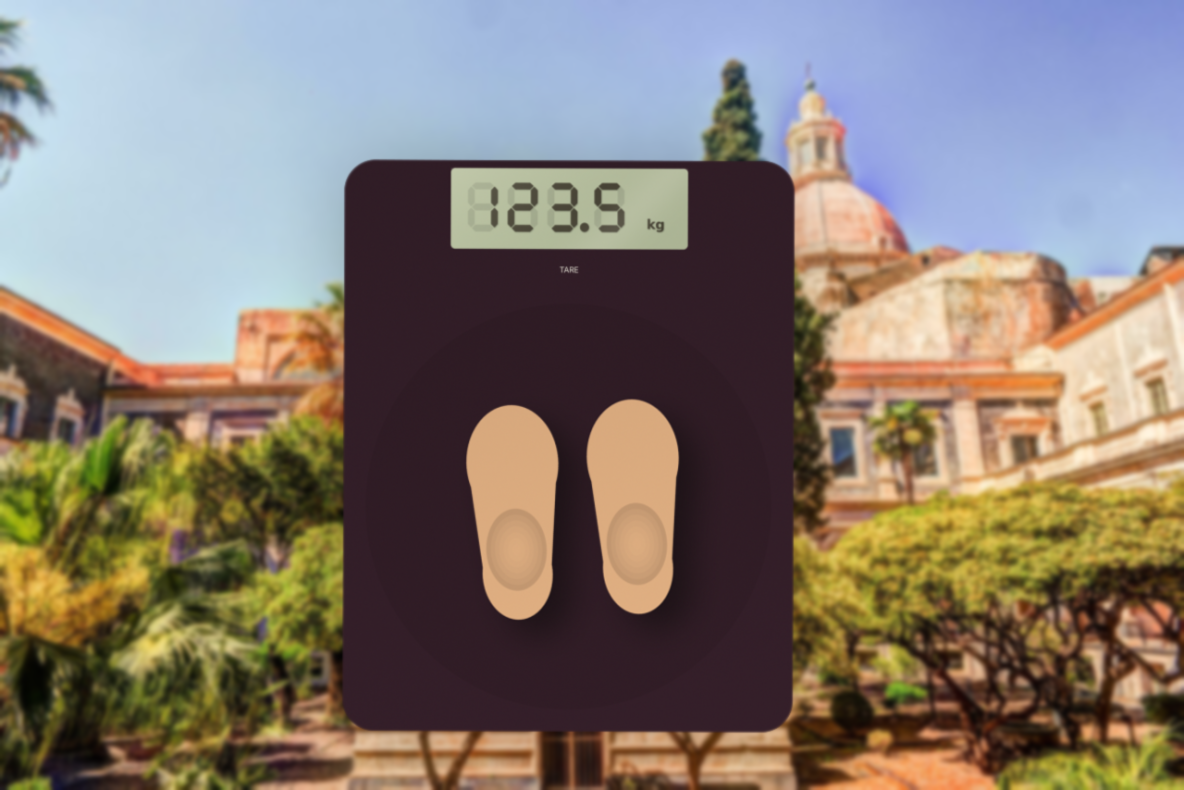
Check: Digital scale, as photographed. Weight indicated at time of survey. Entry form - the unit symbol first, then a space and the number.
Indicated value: kg 123.5
